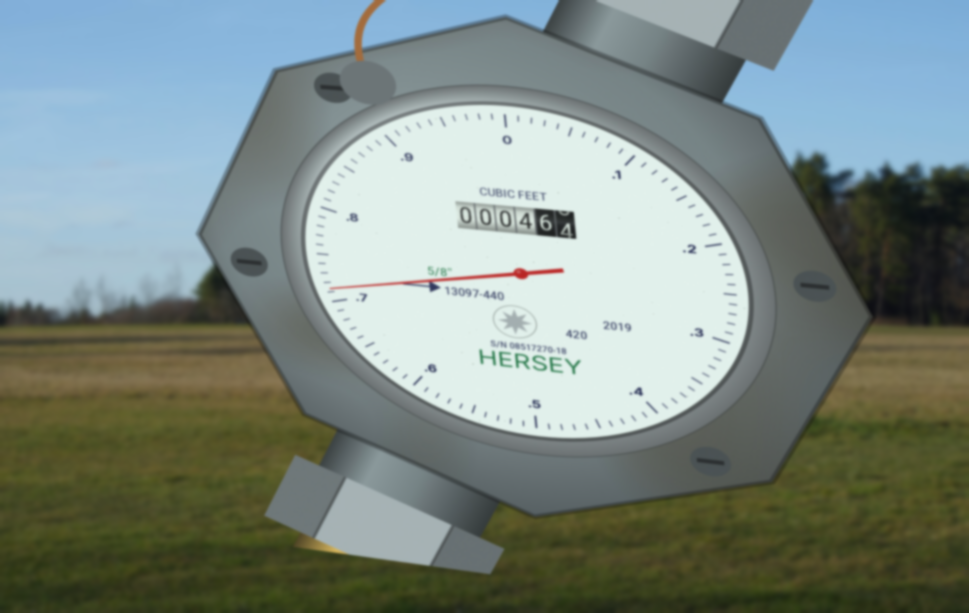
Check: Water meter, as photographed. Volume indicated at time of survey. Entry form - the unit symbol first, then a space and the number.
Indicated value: ft³ 463.71
